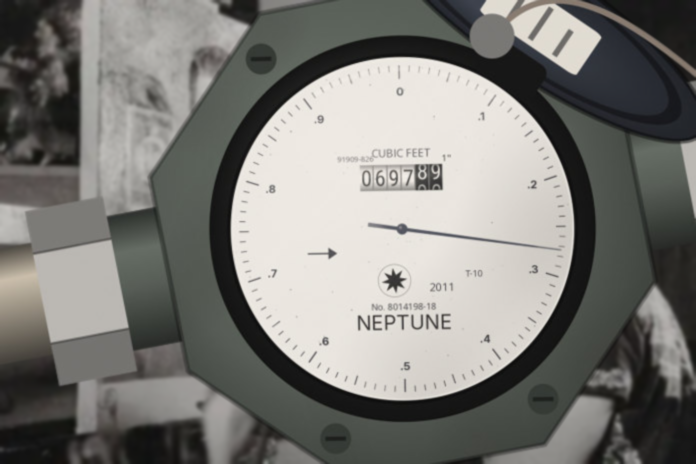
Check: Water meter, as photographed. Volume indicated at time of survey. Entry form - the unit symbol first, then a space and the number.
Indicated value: ft³ 69789.27
